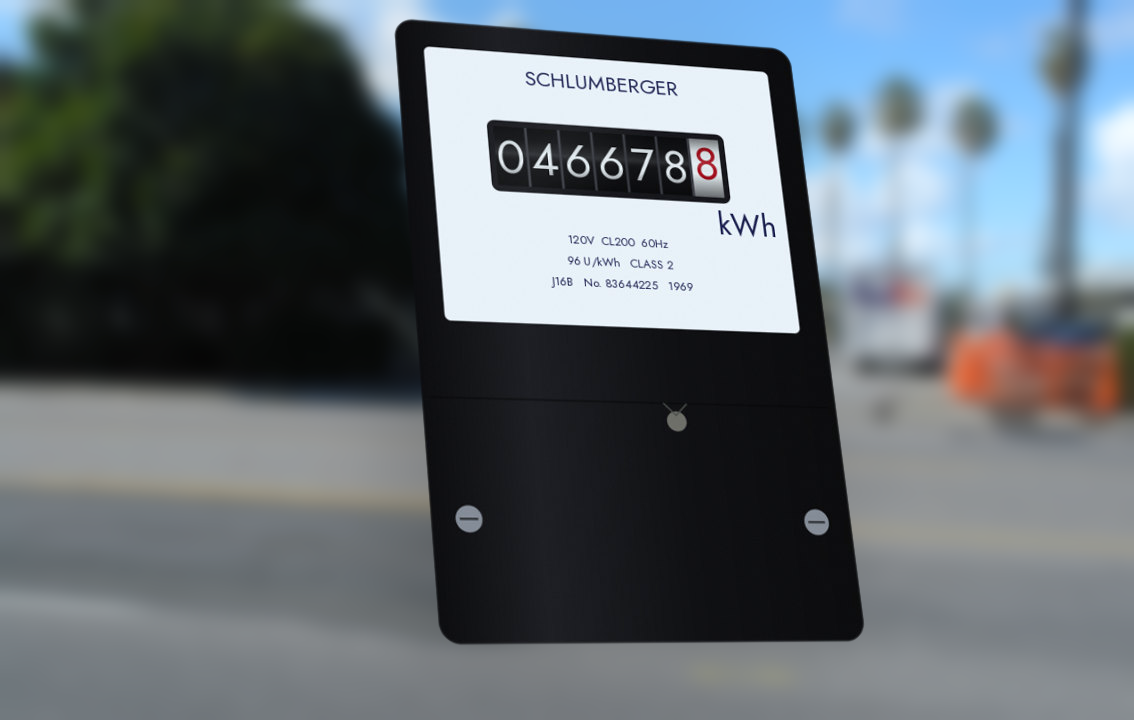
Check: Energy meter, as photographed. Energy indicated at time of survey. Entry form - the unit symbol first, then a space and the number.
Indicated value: kWh 46678.8
